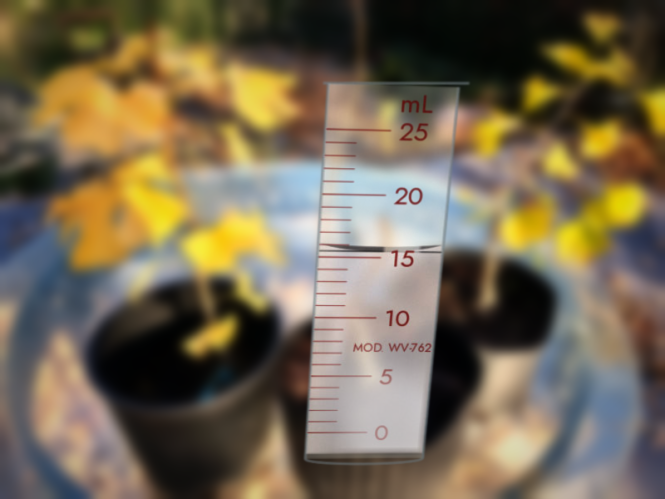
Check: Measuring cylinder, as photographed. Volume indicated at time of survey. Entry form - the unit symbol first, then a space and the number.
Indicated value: mL 15.5
